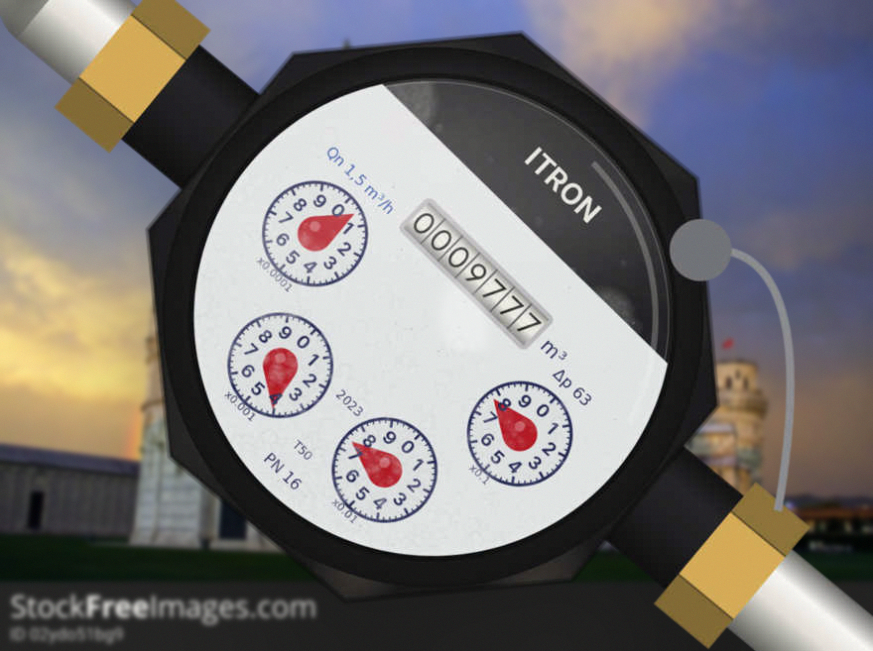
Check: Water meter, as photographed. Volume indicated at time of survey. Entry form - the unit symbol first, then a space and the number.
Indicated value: m³ 9777.7740
